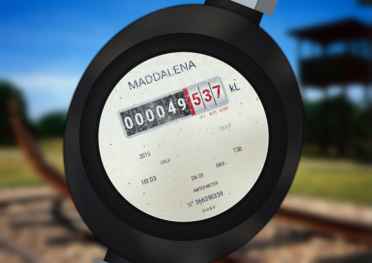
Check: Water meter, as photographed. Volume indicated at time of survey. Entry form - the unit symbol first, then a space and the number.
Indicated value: kL 49.537
